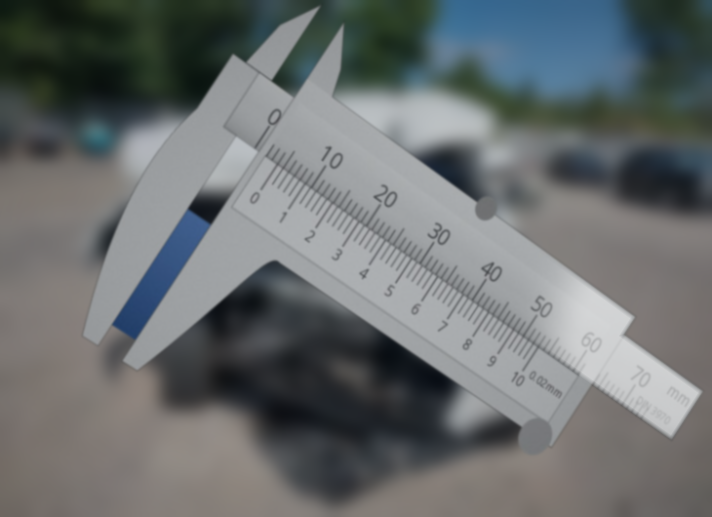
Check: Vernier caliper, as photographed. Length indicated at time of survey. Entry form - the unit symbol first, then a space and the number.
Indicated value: mm 4.0
